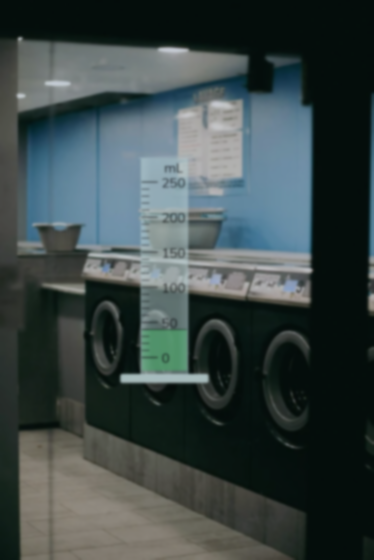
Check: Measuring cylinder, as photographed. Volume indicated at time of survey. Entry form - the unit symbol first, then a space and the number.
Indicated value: mL 40
